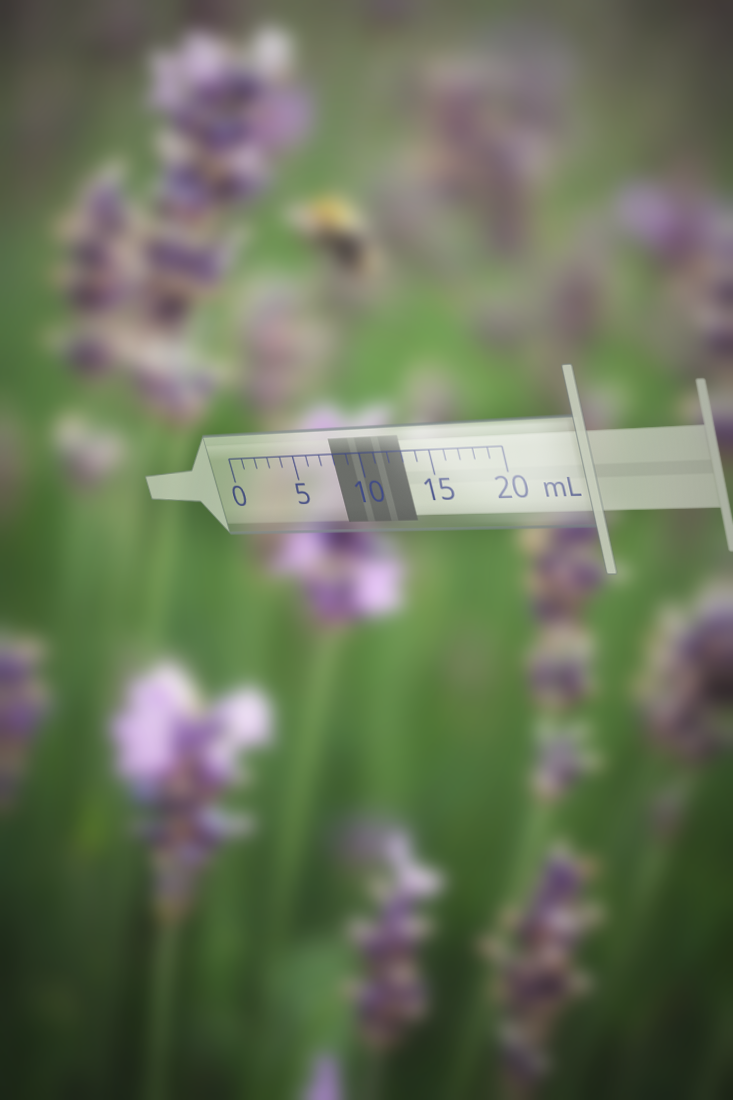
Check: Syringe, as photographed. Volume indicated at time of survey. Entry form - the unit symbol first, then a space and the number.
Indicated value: mL 8
